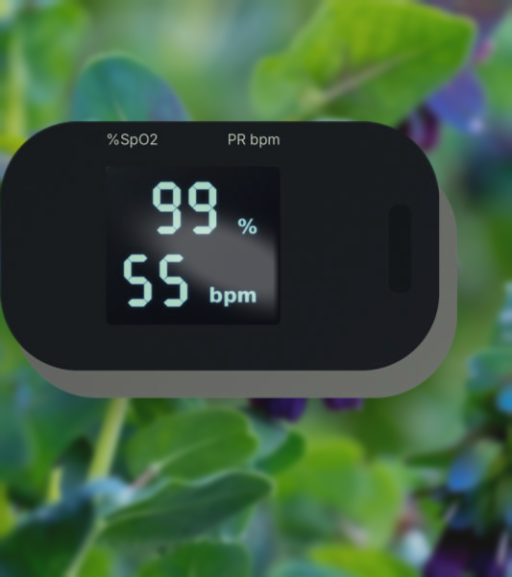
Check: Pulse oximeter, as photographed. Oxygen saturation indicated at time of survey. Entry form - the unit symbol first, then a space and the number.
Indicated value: % 99
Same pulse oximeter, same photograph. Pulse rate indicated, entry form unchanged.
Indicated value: bpm 55
